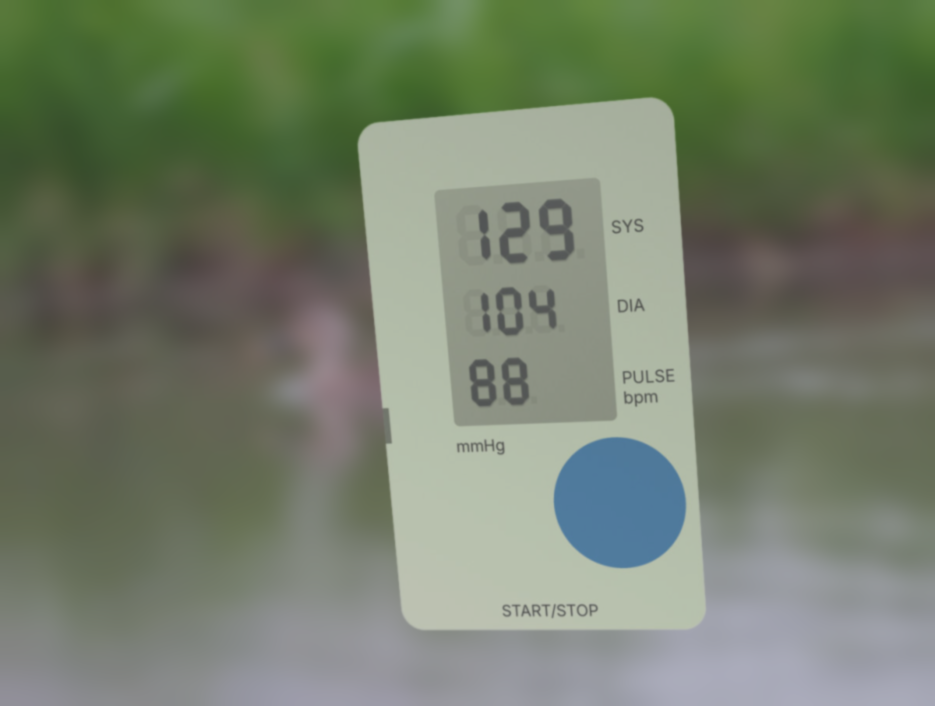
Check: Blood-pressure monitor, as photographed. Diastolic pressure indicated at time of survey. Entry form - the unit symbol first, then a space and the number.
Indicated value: mmHg 104
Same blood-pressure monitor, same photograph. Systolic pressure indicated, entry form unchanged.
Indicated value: mmHg 129
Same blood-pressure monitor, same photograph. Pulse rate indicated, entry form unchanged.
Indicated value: bpm 88
